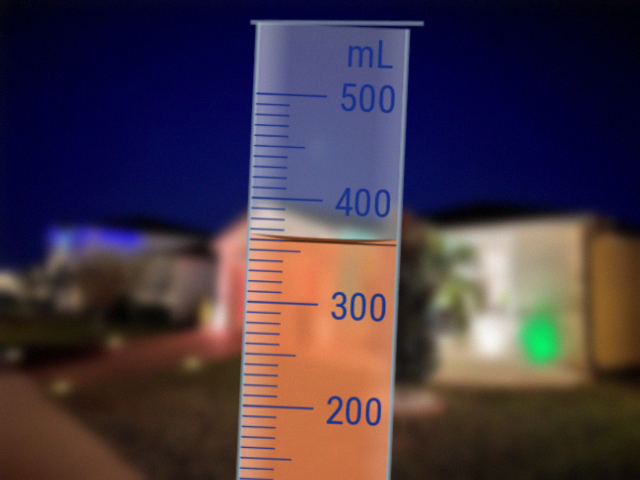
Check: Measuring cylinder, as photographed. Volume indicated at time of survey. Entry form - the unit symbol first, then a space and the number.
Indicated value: mL 360
